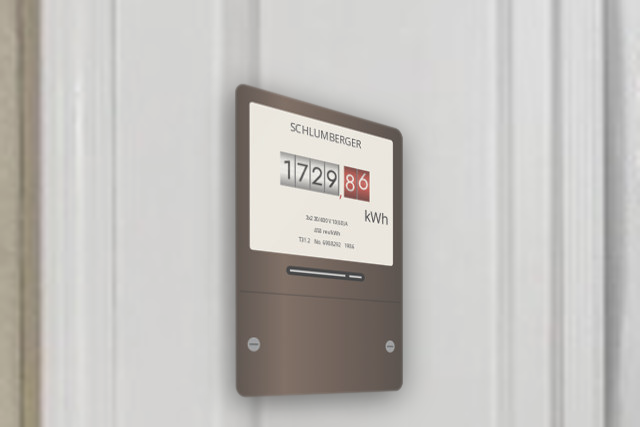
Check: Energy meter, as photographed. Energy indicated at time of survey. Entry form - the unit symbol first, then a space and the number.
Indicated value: kWh 1729.86
